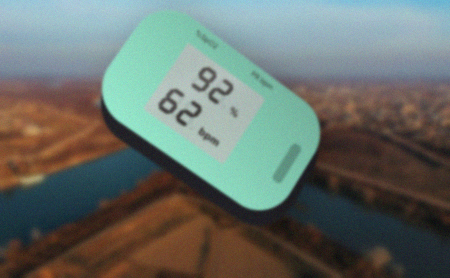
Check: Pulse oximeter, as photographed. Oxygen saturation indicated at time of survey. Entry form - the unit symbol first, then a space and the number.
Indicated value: % 92
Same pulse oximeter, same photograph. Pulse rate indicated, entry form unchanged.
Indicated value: bpm 62
